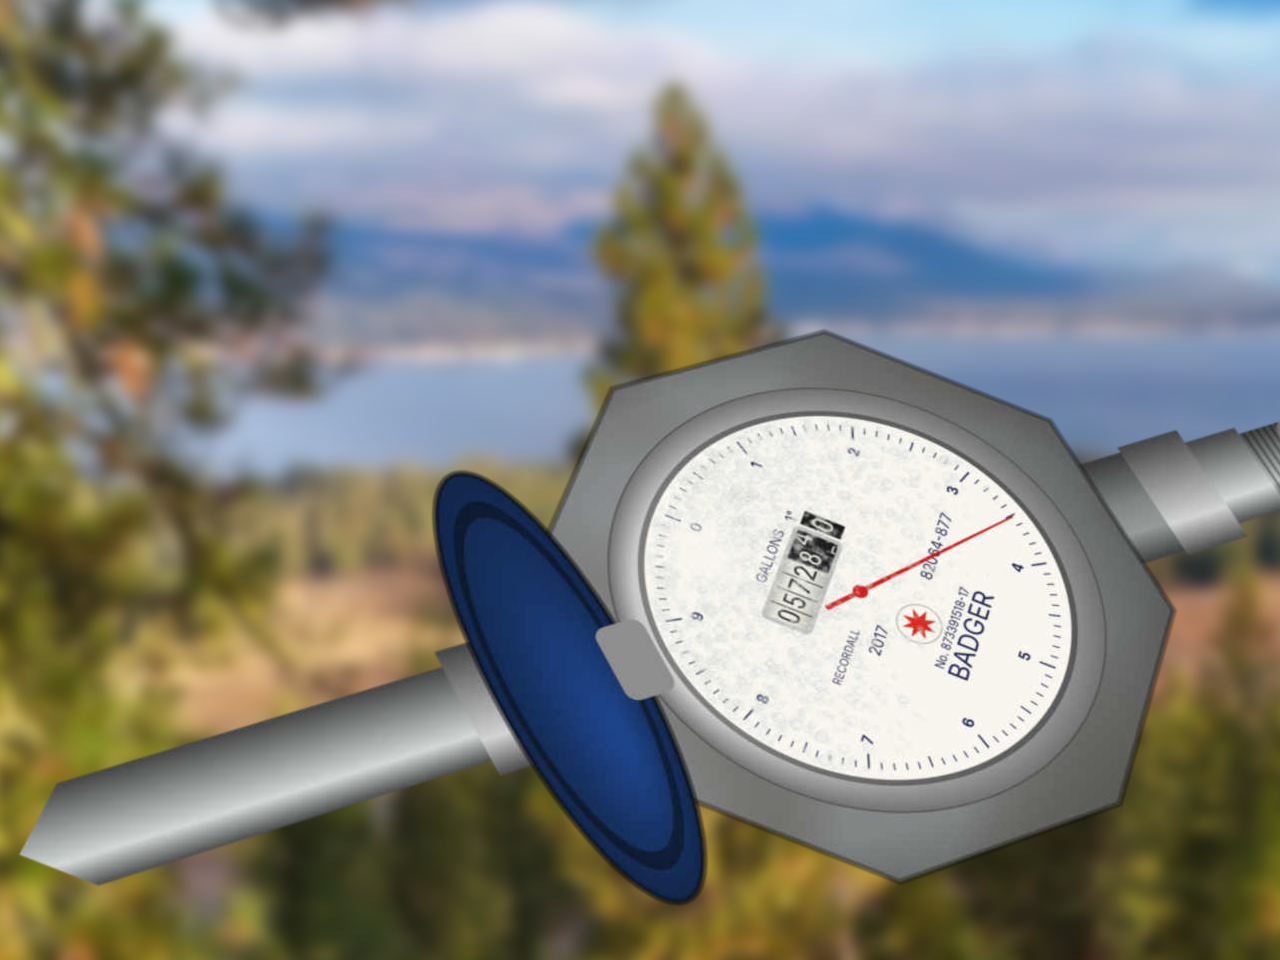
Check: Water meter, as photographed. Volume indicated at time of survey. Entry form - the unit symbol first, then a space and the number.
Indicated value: gal 572843.5
